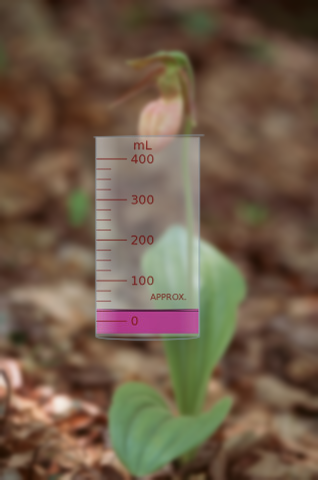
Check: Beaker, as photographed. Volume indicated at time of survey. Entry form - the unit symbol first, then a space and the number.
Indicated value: mL 25
